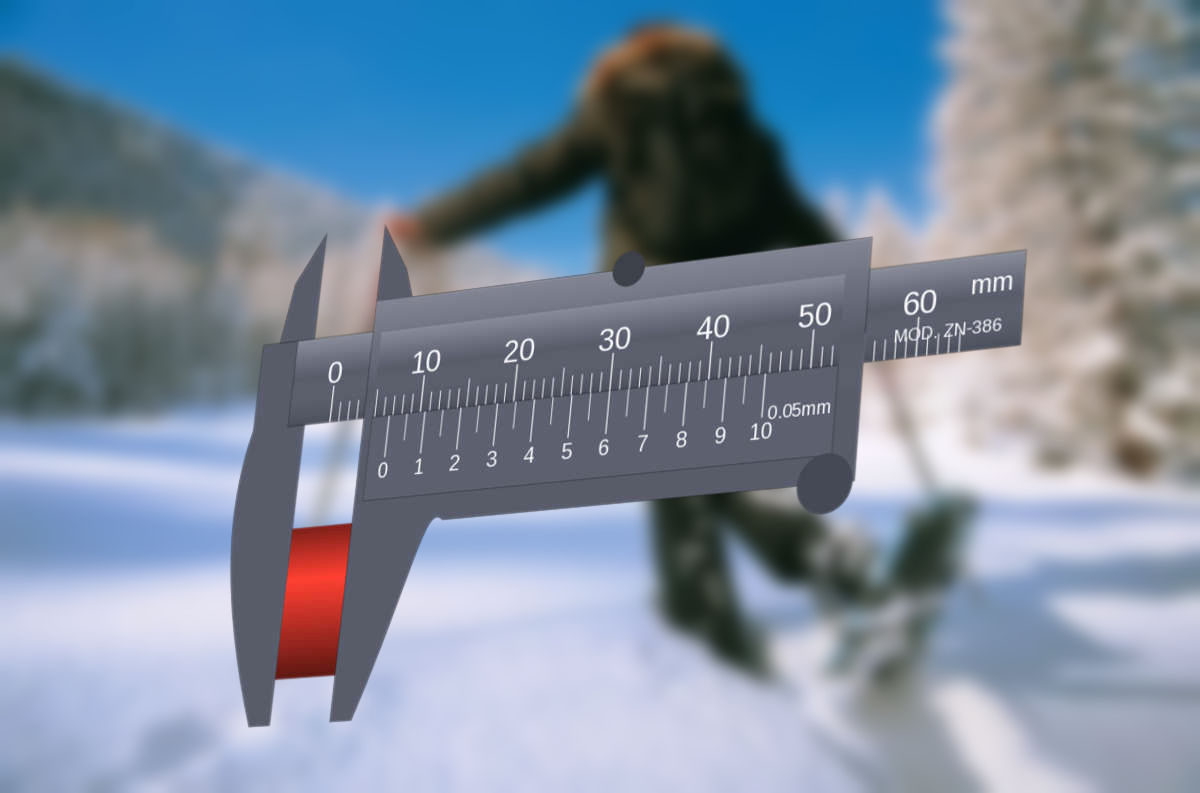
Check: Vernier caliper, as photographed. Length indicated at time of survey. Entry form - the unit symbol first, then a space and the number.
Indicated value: mm 6.6
